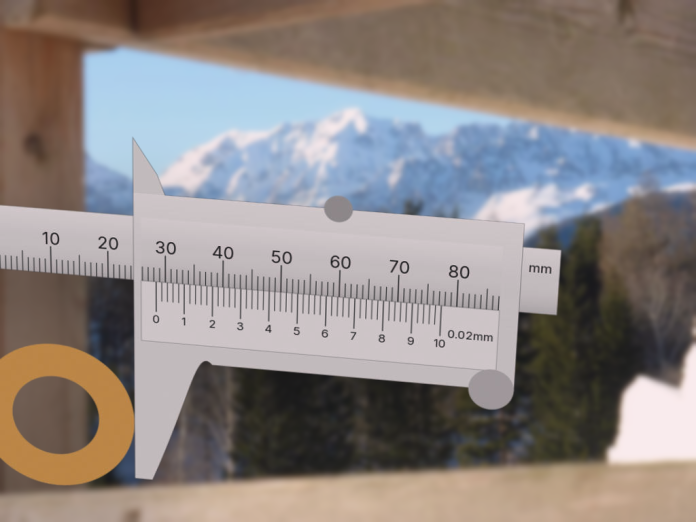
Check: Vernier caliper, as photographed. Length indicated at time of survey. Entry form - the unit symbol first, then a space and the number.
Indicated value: mm 28.4
